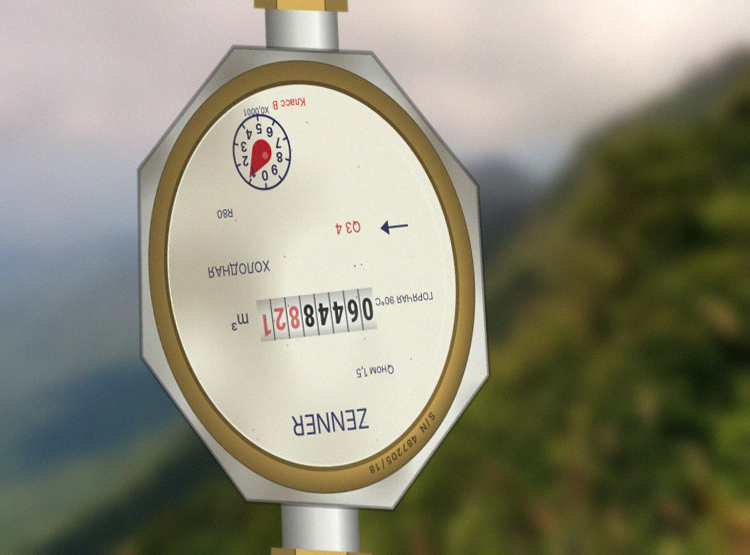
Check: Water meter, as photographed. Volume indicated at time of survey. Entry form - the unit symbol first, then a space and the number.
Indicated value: m³ 6448.8211
